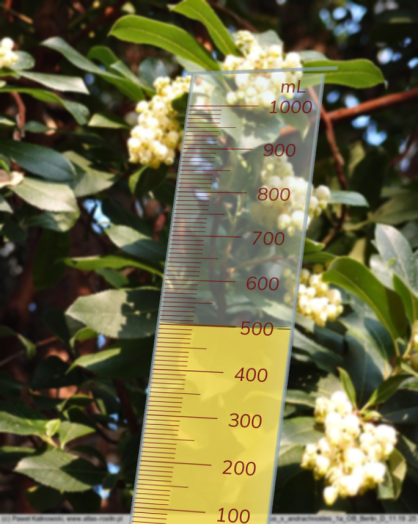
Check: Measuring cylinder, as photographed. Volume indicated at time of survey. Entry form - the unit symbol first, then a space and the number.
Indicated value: mL 500
